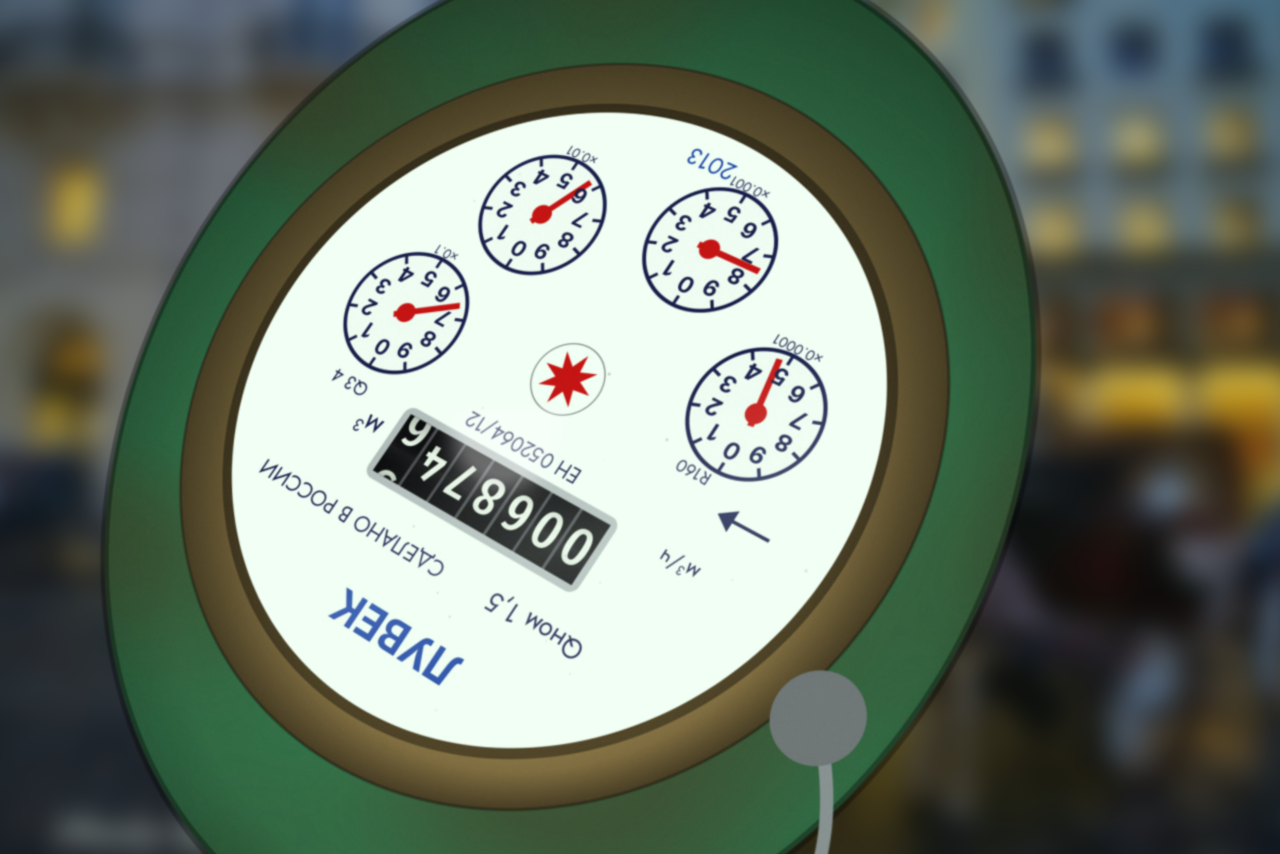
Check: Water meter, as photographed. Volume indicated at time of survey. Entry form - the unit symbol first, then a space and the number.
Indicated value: m³ 68745.6574
